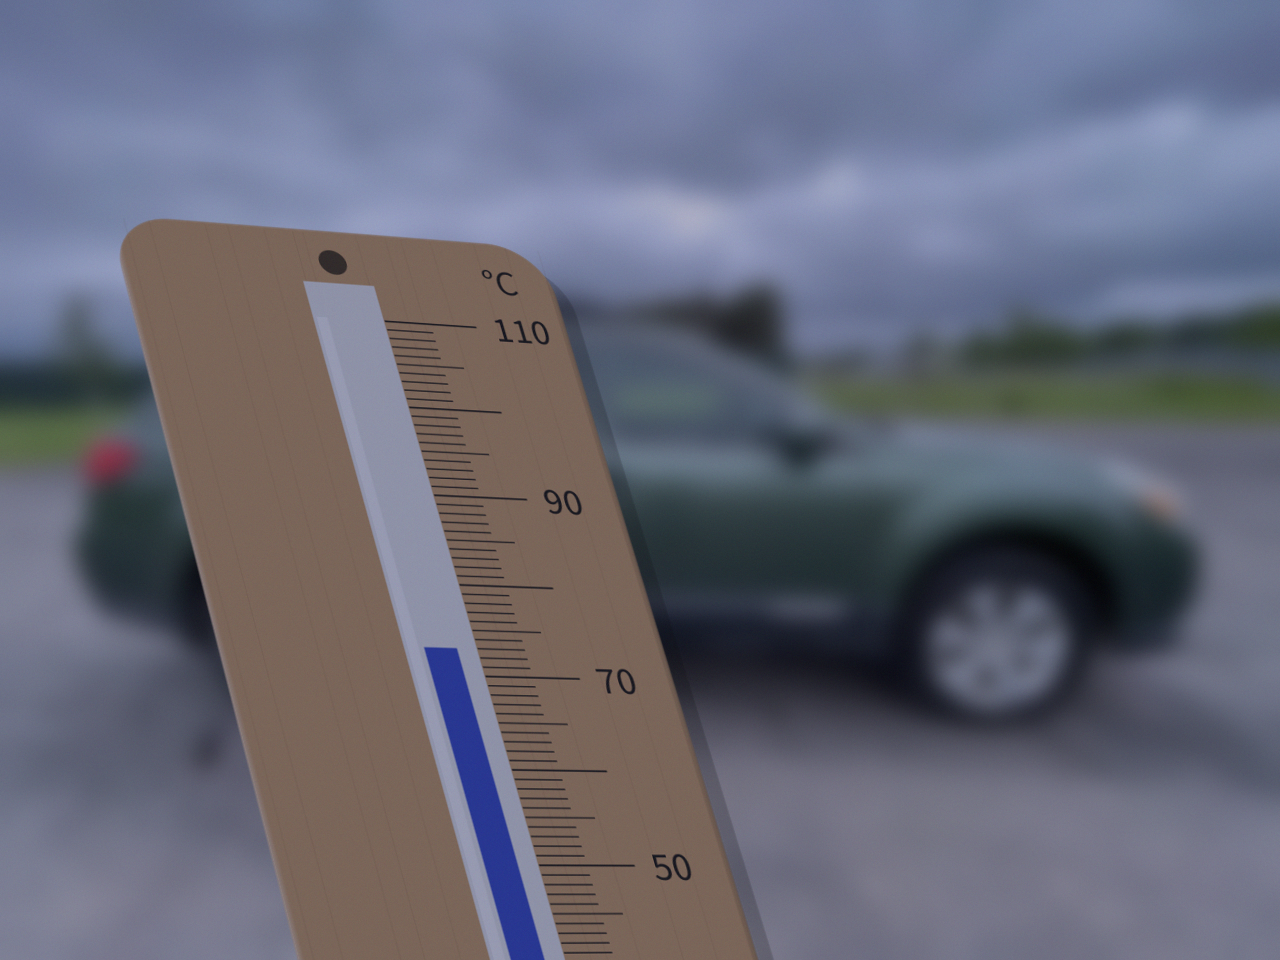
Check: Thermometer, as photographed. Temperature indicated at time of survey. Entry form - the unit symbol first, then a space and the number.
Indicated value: °C 73
